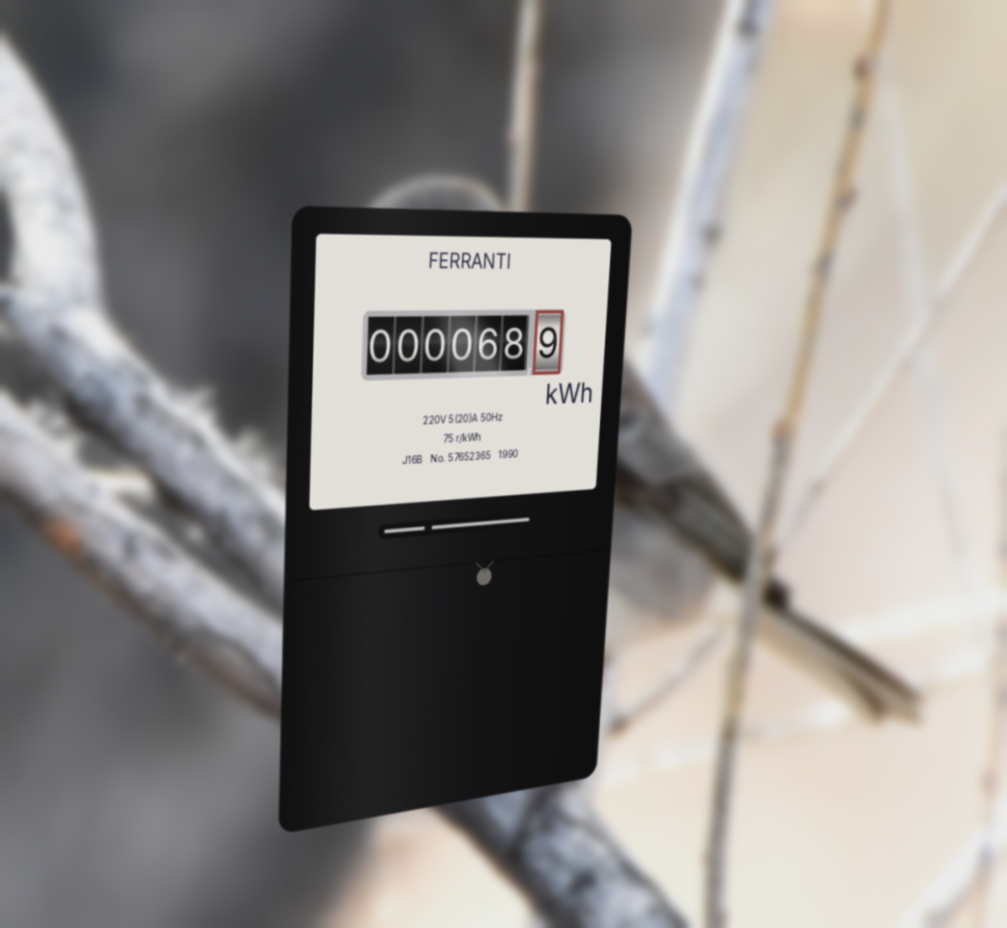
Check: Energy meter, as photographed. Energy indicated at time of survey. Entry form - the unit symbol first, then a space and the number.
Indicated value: kWh 68.9
